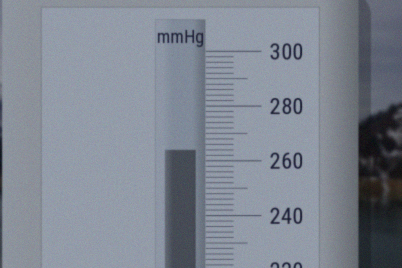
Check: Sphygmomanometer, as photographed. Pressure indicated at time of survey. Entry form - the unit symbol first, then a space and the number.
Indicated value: mmHg 264
